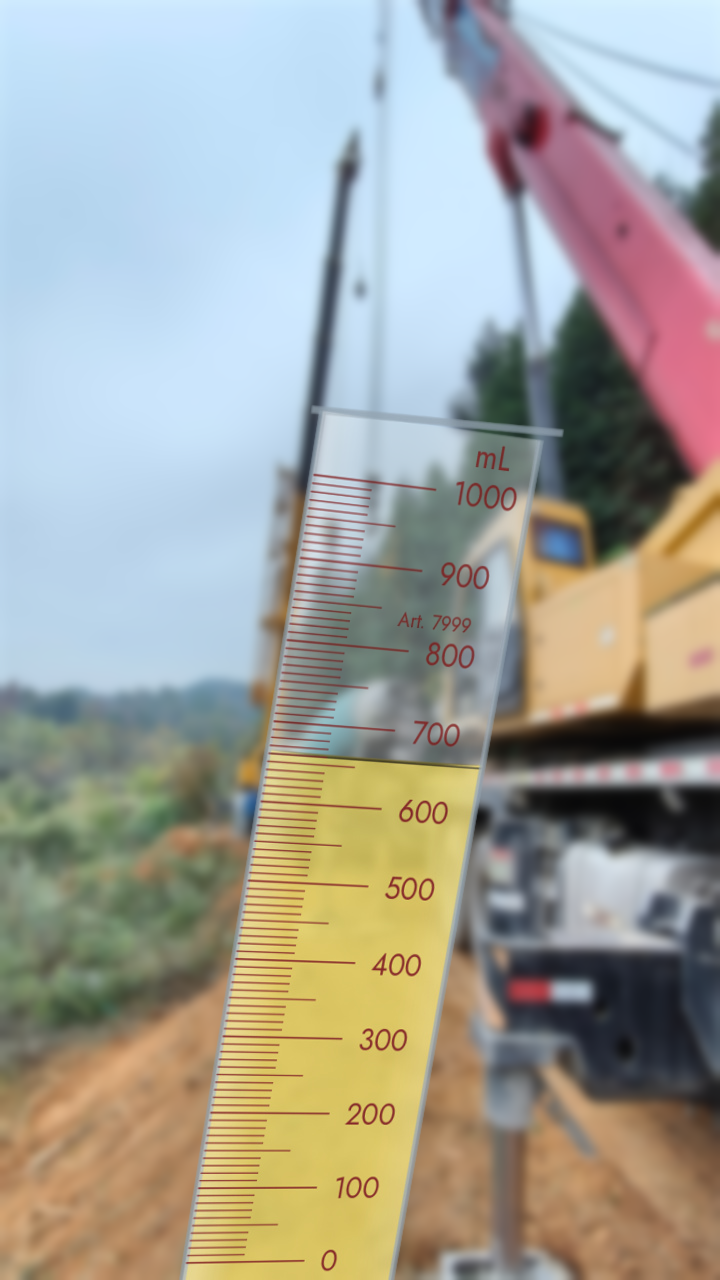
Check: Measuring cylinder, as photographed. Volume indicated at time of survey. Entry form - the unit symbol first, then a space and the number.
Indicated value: mL 660
